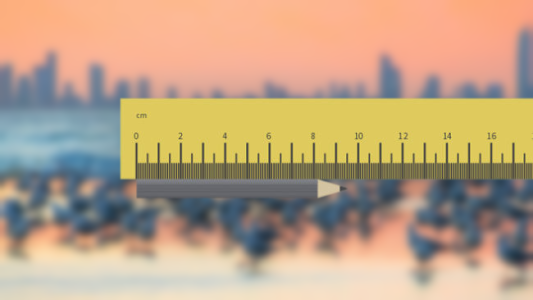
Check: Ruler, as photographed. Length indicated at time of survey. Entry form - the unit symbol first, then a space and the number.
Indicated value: cm 9.5
